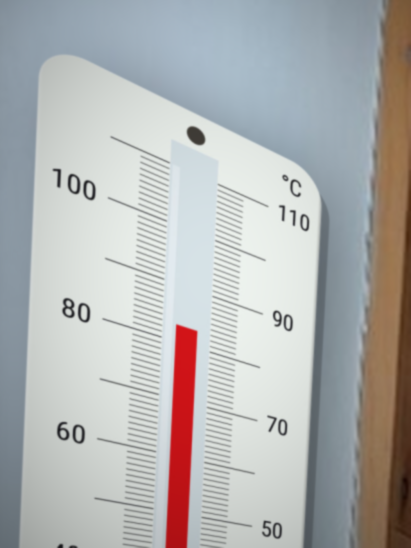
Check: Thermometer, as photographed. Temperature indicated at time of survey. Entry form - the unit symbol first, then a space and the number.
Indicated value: °C 83
